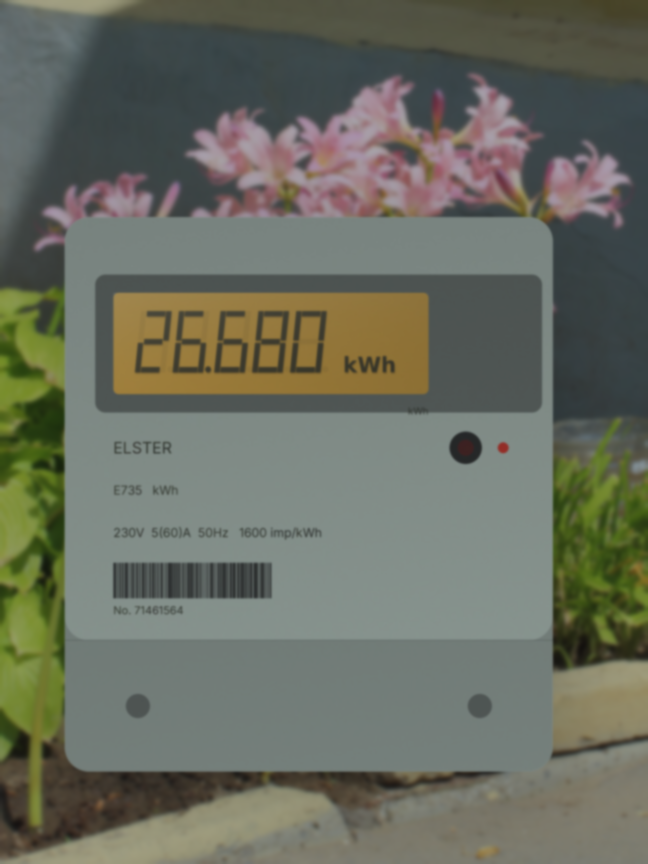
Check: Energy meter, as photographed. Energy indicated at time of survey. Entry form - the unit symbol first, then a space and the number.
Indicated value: kWh 26.680
